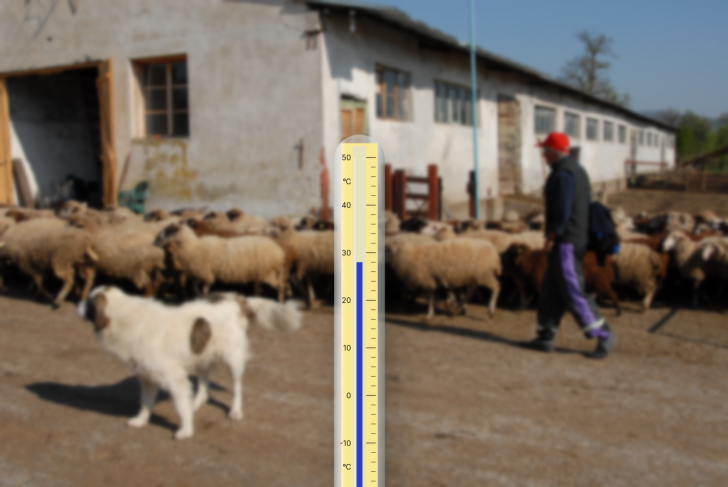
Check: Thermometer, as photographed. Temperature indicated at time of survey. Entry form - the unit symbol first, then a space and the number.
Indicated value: °C 28
